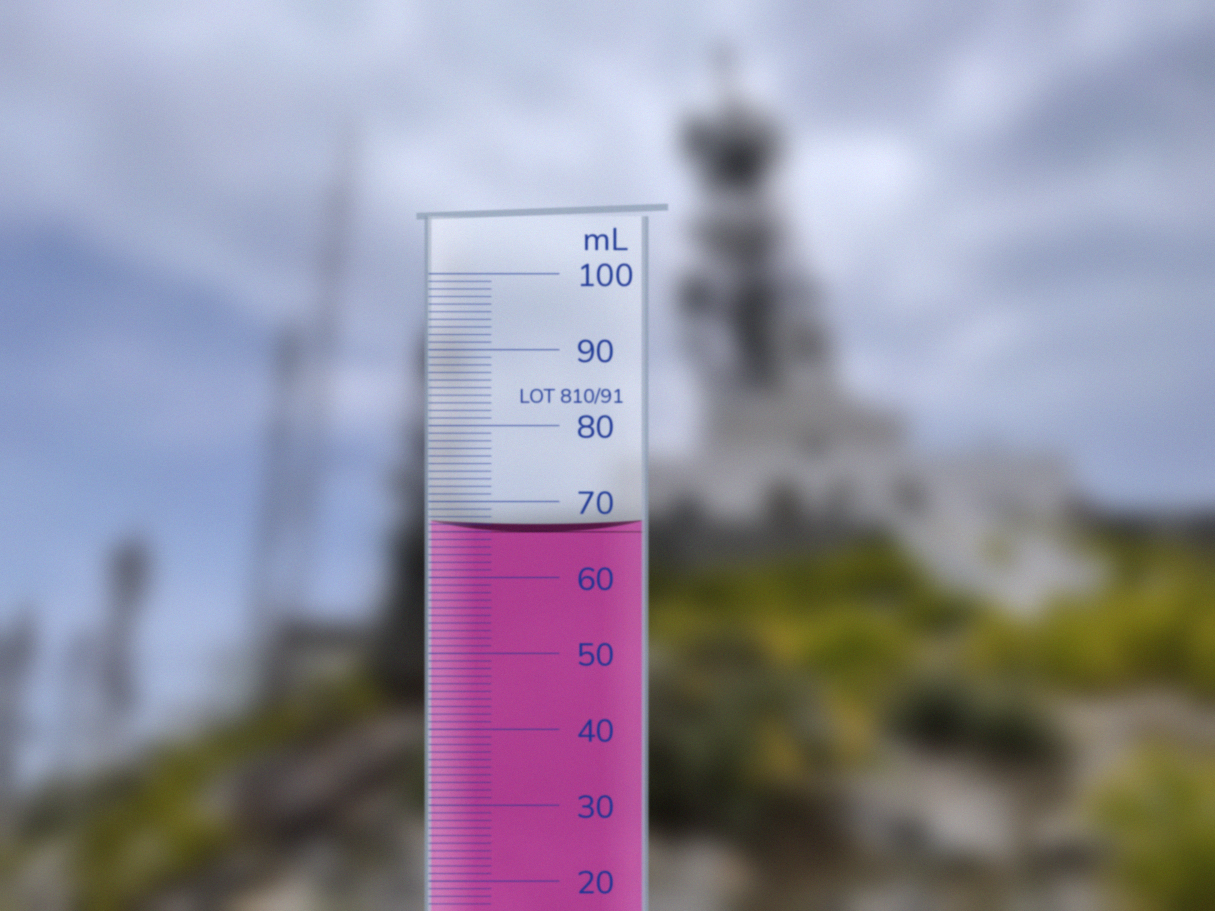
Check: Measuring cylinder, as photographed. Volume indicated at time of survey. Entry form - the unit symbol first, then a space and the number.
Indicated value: mL 66
